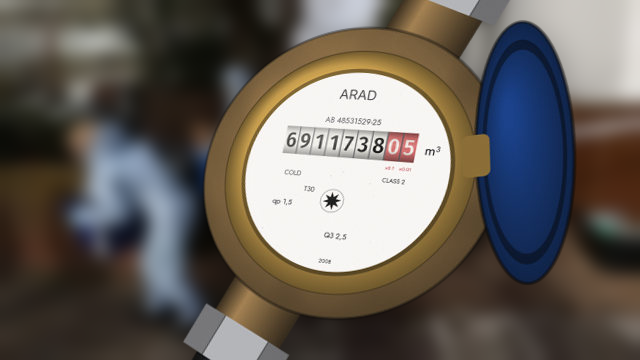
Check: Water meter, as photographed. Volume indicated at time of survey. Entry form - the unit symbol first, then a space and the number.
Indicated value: m³ 6911738.05
